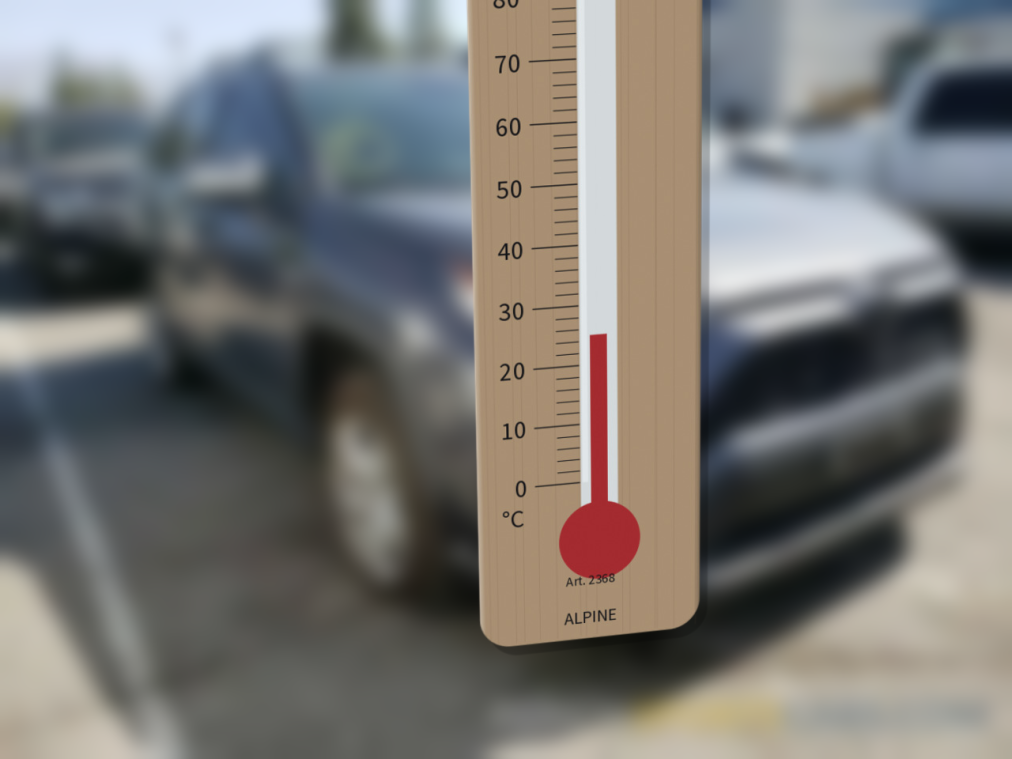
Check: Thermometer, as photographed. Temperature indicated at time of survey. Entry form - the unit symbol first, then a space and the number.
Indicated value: °C 25
